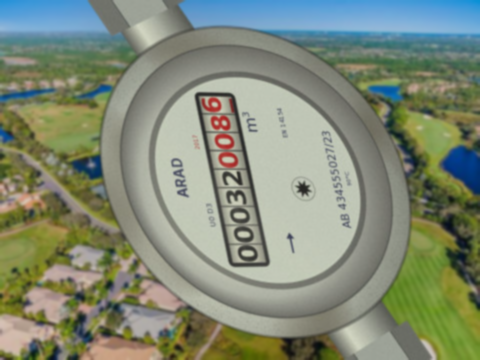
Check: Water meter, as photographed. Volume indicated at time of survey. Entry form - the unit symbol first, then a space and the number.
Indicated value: m³ 32.0086
